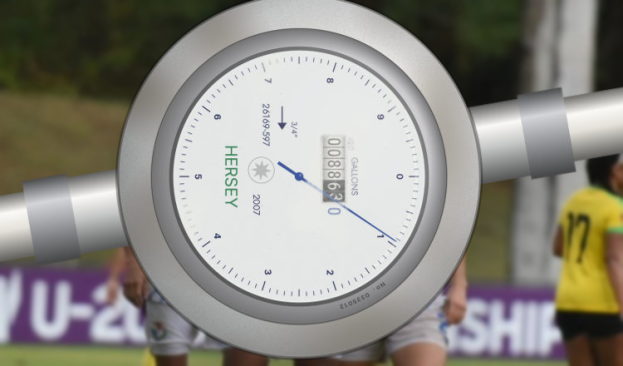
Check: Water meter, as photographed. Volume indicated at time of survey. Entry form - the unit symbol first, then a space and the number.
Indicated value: gal 88630.9
